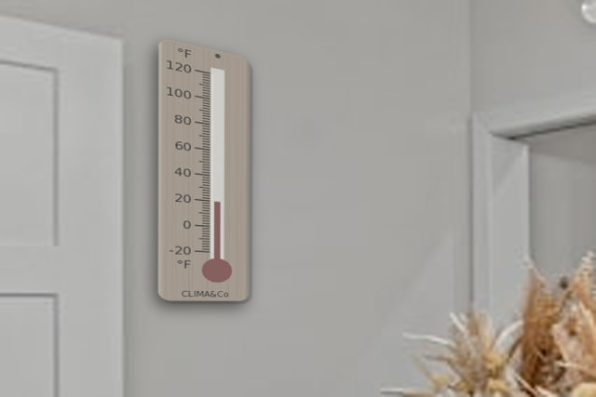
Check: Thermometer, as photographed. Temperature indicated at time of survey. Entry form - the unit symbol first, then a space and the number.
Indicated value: °F 20
